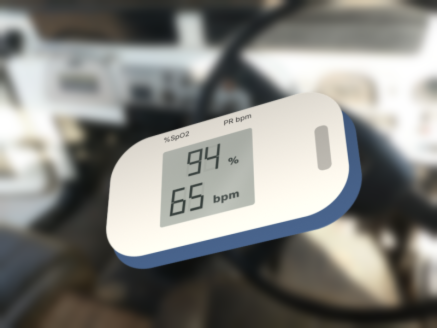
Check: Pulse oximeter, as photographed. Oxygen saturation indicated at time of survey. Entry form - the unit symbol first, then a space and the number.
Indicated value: % 94
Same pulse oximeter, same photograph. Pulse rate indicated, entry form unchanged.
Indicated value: bpm 65
